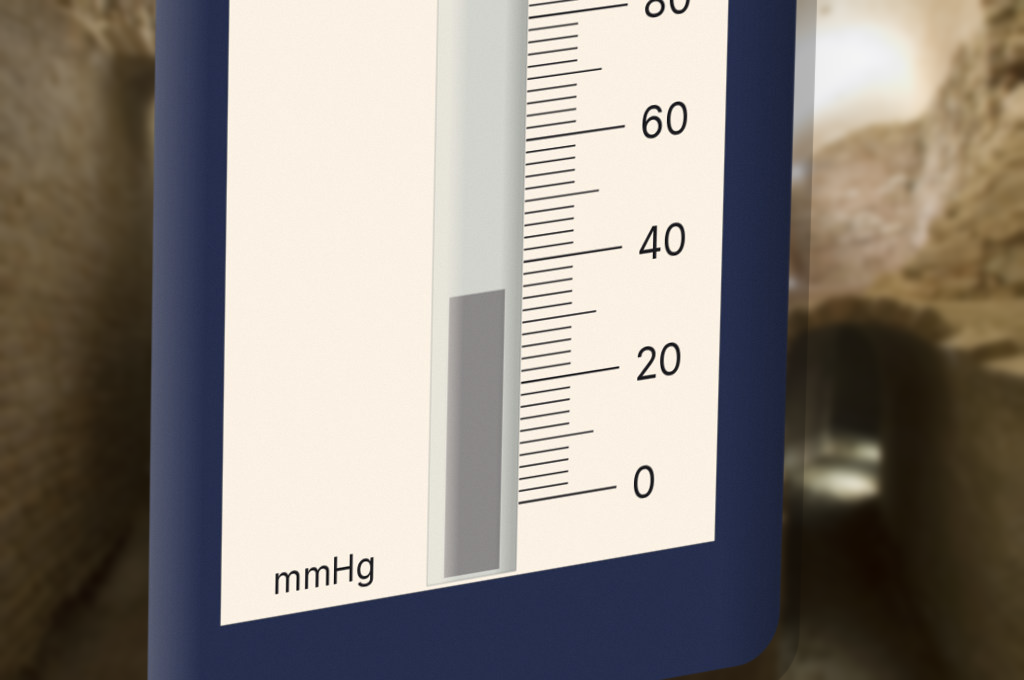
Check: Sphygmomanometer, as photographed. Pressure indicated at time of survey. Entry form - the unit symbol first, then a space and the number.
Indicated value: mmHg 36
